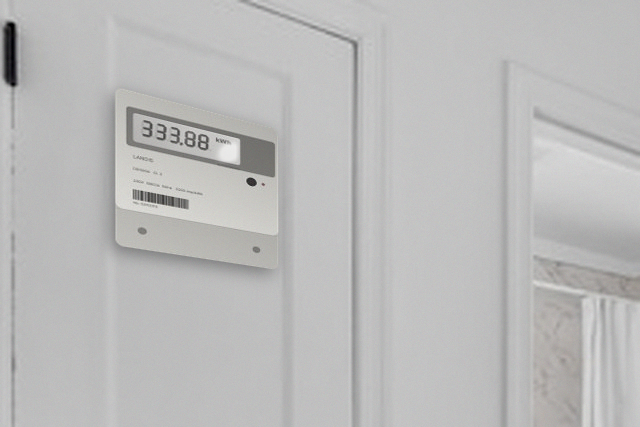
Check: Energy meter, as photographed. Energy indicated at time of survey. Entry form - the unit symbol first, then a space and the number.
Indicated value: kWh 333.88
